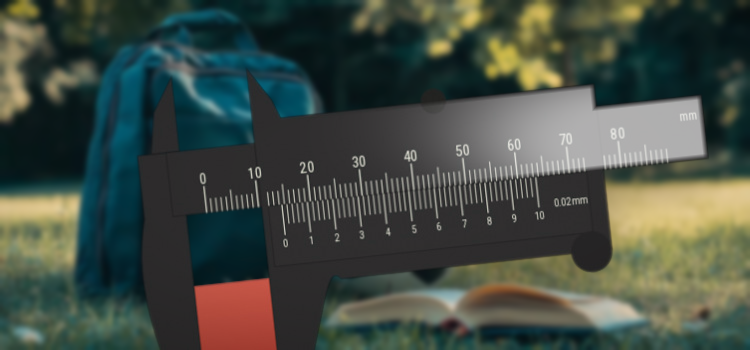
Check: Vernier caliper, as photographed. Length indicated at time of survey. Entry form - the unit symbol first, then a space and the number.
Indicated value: mm 14.5
